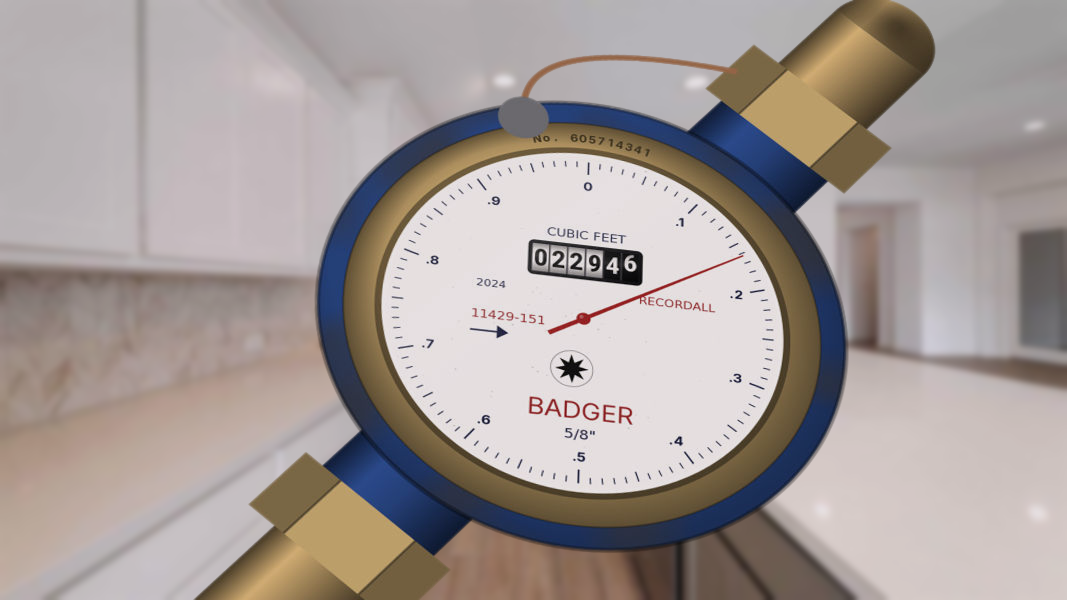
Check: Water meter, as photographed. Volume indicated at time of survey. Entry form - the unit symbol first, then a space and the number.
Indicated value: ft³ 22946.16
